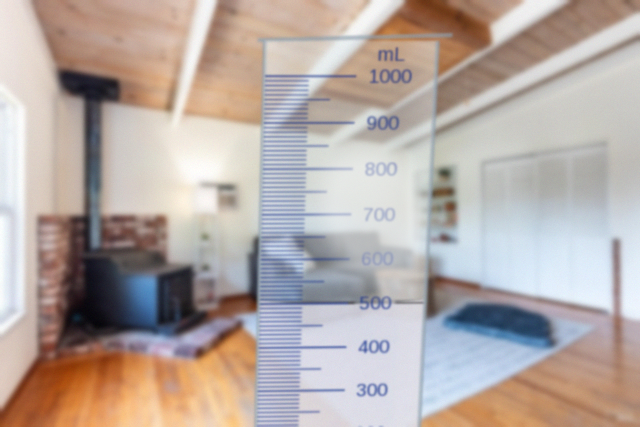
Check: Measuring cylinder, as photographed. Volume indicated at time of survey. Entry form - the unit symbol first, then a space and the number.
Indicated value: mL 500
